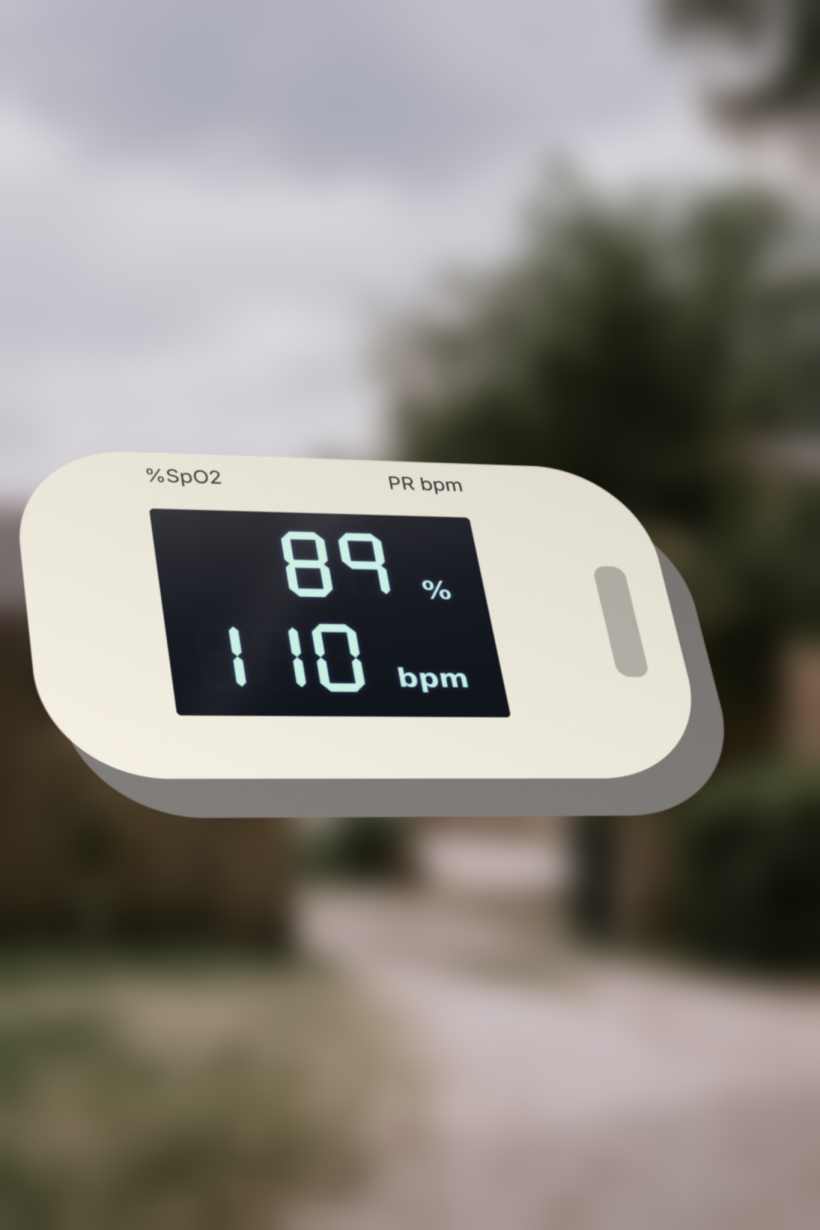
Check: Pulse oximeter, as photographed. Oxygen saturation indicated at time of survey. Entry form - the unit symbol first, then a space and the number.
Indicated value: % 89
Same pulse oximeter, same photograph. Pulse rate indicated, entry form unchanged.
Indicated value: bpm 110
